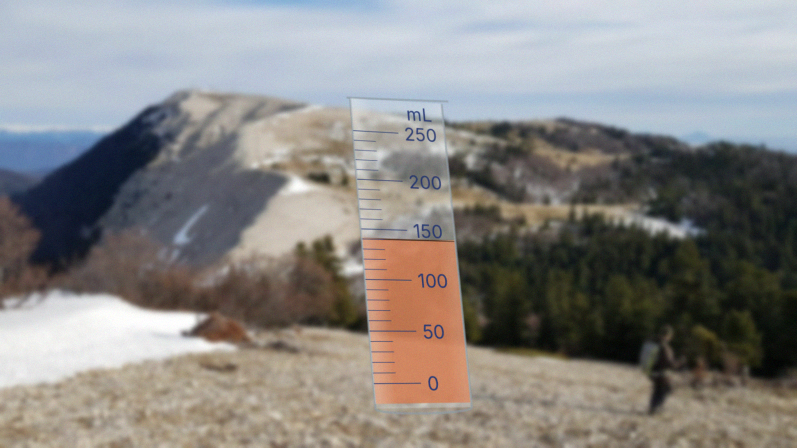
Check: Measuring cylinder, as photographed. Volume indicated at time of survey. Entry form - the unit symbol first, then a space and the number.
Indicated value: mL 140
